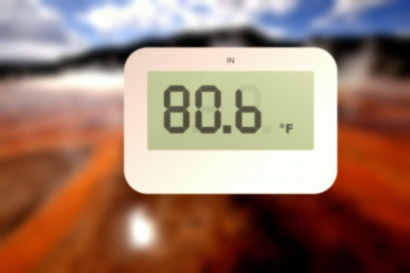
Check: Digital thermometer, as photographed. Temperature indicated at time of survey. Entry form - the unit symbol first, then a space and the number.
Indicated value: °F 80.6
